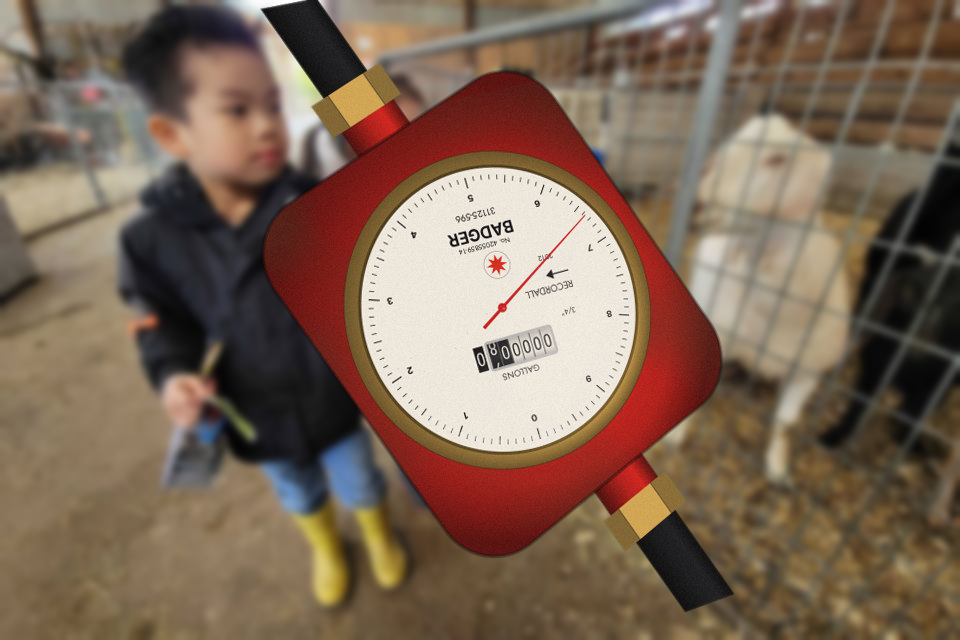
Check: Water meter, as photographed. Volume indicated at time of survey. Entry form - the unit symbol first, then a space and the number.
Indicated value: gal 76.6
